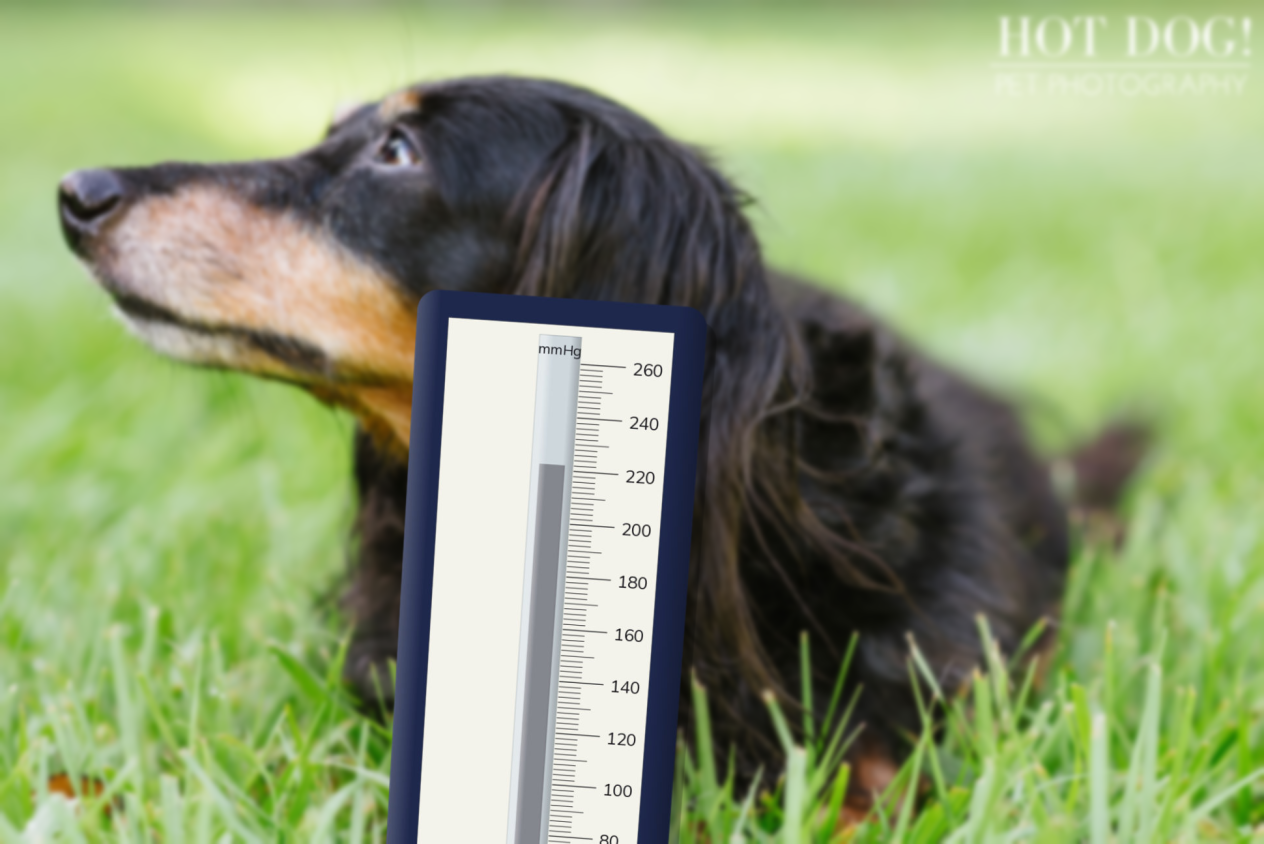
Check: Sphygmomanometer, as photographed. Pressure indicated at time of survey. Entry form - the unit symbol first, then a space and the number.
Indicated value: mmHg 222
